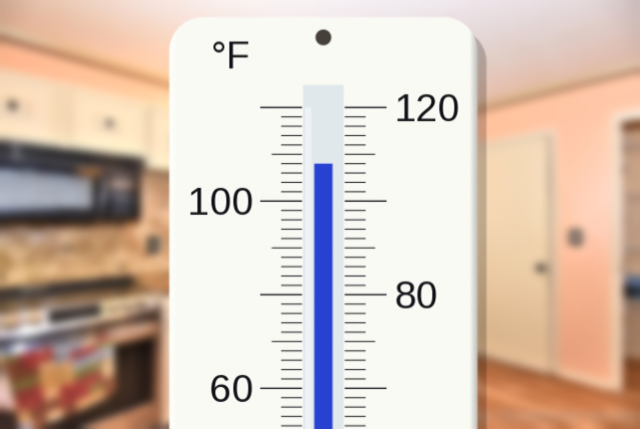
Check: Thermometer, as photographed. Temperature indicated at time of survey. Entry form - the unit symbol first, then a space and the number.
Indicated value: °F 108
